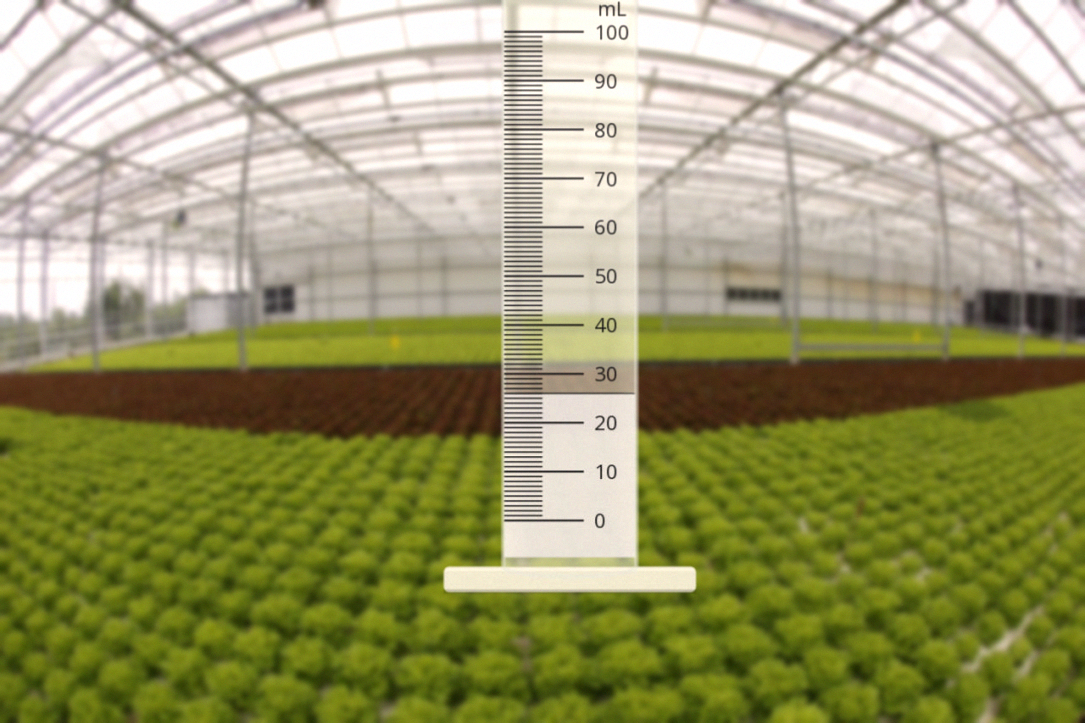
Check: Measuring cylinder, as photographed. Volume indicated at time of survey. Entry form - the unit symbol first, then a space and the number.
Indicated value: mL 26
